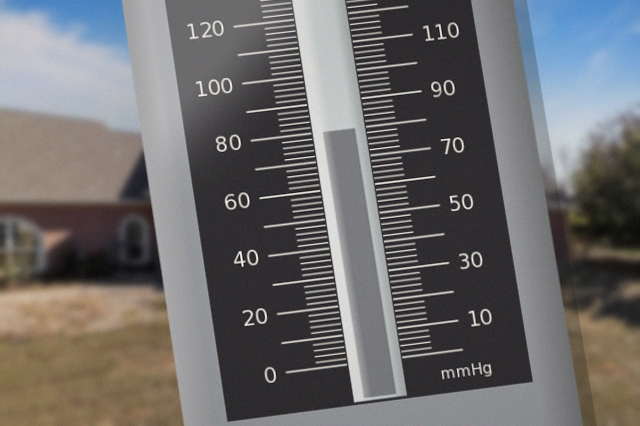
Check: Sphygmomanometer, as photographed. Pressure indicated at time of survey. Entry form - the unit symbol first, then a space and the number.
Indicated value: mmHg 80
